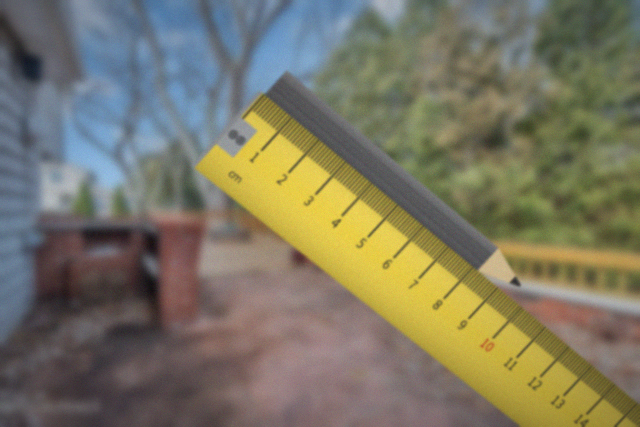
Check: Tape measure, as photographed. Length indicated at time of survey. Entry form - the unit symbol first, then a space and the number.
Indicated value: cm 9.5
